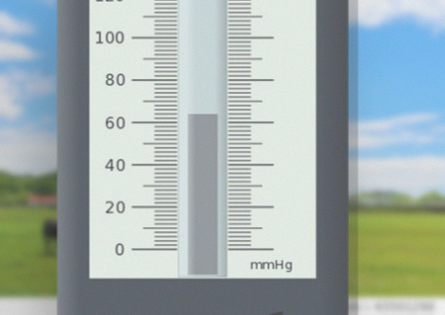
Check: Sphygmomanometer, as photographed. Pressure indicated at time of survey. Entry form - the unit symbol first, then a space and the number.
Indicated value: mmHg 64
